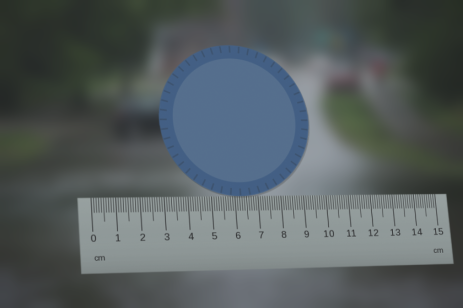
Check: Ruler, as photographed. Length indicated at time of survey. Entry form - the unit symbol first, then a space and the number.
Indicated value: cm 6.5
